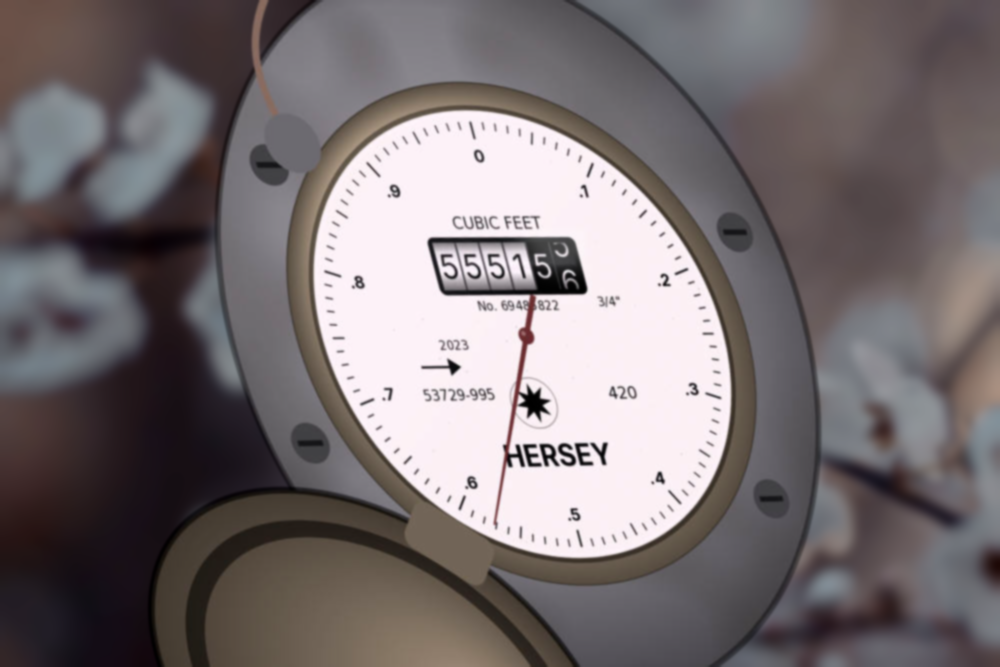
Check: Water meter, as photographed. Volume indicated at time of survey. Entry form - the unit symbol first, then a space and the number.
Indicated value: ft³ 555155.57
